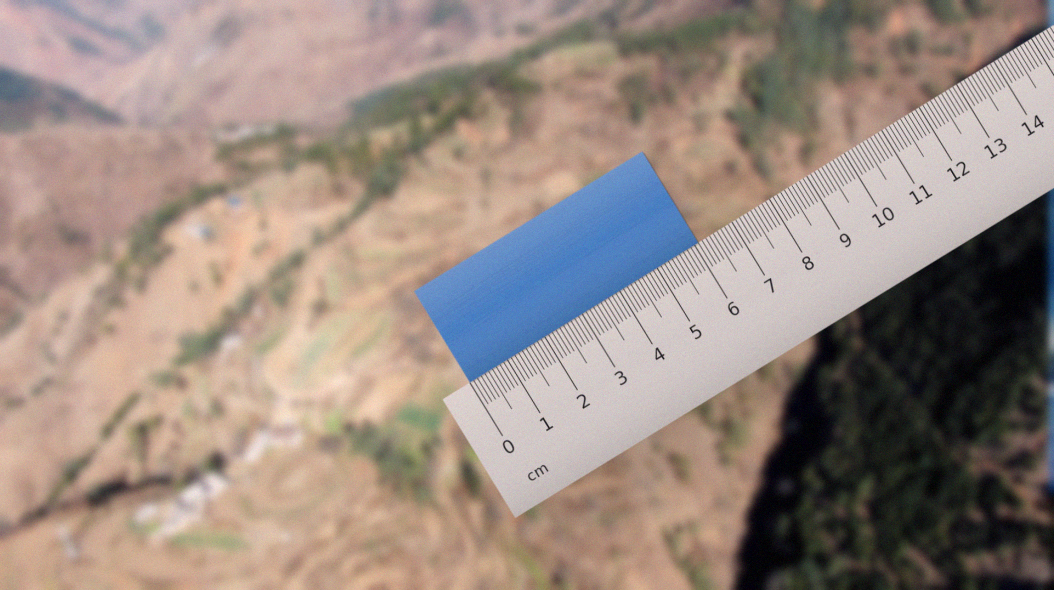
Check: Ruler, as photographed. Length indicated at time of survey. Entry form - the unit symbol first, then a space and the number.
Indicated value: cm 6.1
